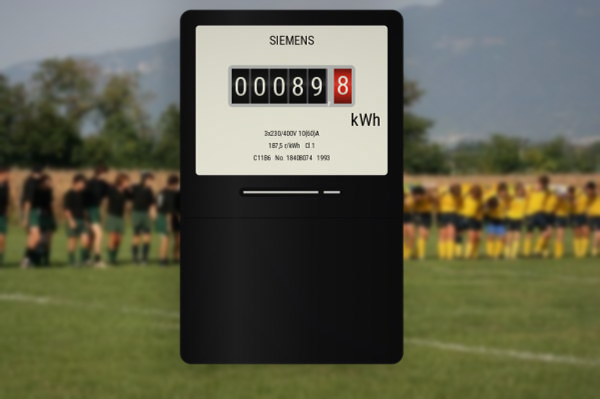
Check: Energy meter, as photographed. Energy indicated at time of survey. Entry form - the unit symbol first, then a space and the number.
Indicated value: kWh 89.8
